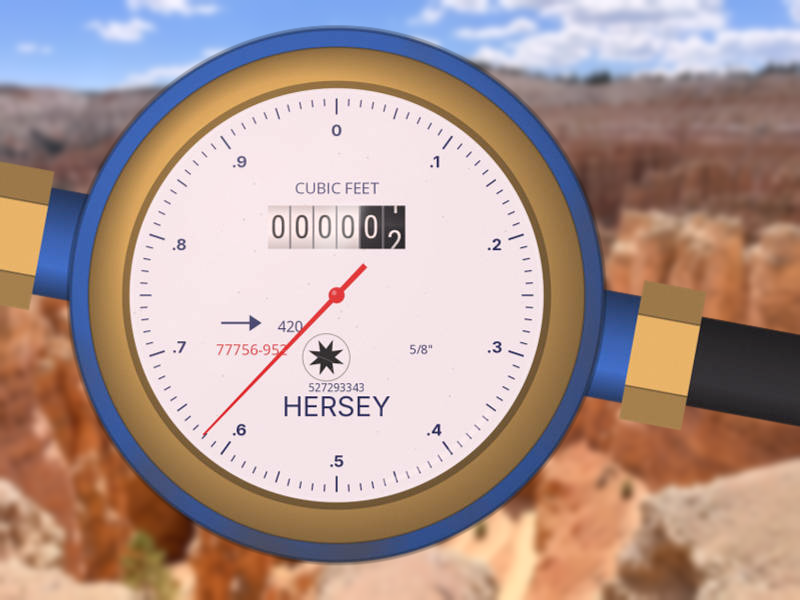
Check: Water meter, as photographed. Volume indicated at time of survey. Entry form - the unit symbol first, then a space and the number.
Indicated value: ft³ 1.62
